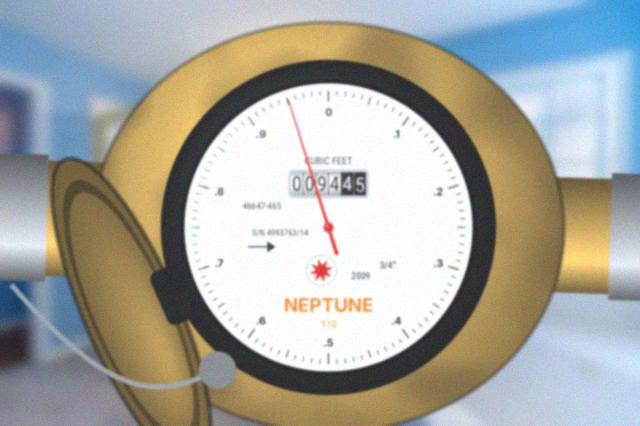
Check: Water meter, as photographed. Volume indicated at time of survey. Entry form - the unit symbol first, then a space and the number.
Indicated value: ft³ 9444.95
